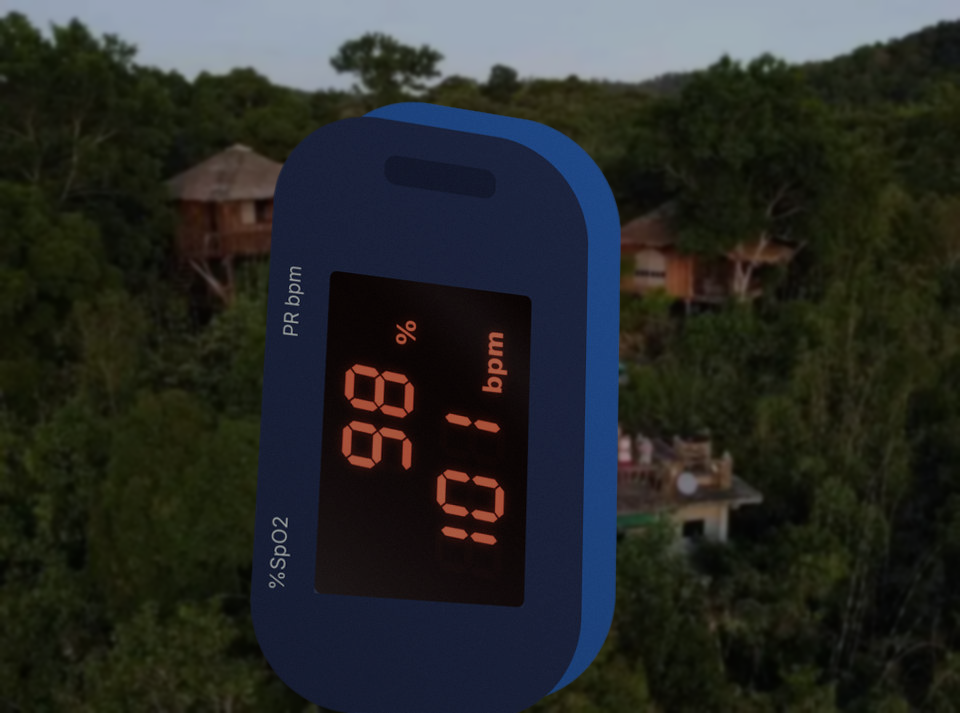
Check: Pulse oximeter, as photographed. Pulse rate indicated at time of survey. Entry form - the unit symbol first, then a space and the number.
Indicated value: bpm 101
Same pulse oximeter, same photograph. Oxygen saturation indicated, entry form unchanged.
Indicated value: % 98
